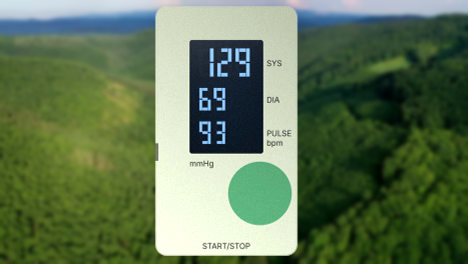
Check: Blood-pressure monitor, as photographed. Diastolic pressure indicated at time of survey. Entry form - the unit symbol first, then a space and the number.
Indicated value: mmHg 69
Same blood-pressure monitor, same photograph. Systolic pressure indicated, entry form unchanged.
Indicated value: mmHg 129
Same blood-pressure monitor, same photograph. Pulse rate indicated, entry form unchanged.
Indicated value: bpm 93
